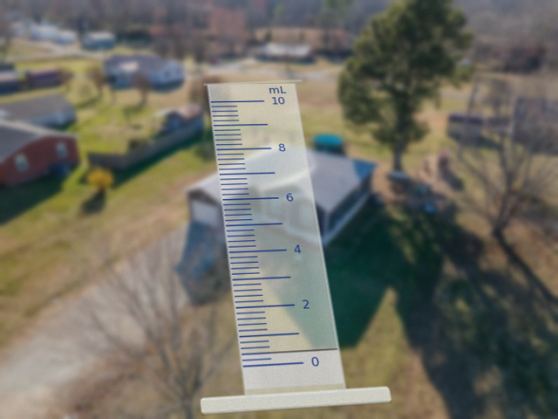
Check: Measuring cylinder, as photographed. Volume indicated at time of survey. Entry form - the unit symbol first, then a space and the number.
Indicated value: mL 0.4
